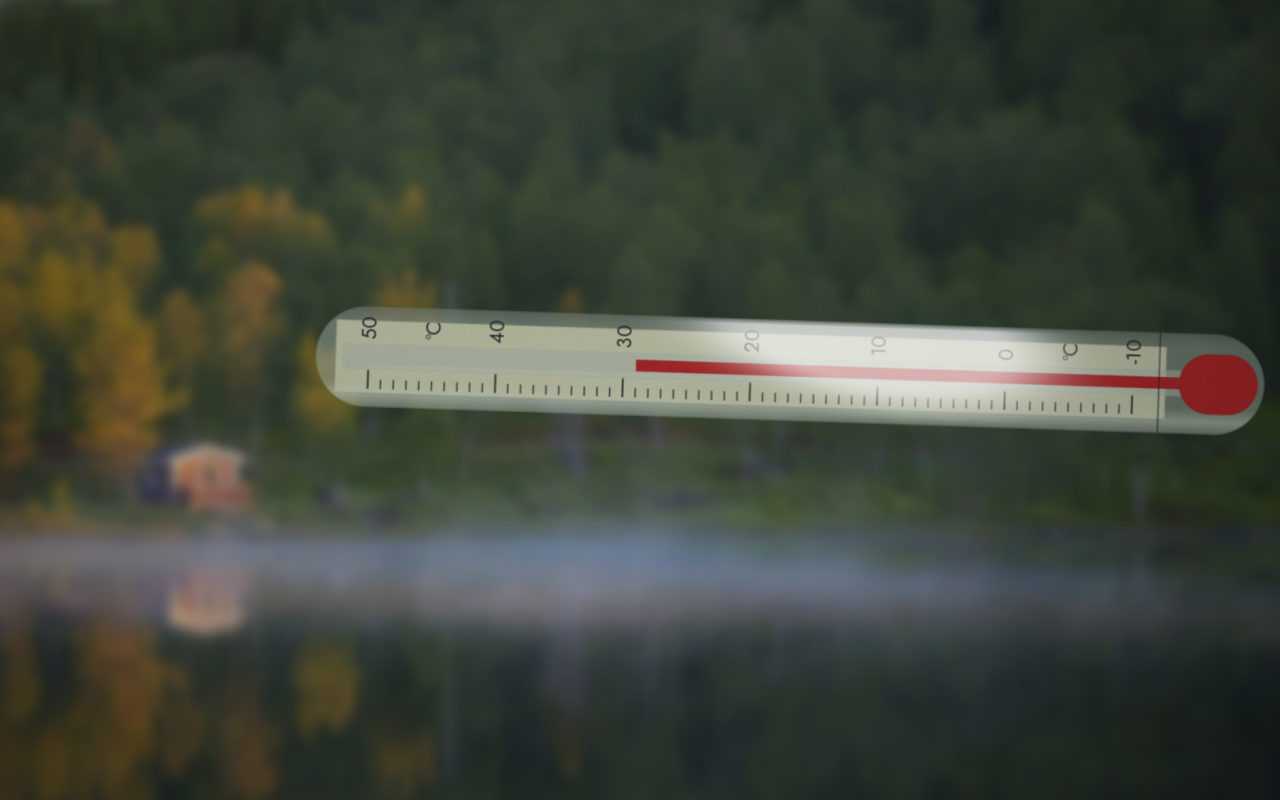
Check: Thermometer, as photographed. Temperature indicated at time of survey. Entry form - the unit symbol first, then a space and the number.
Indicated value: °C 29
